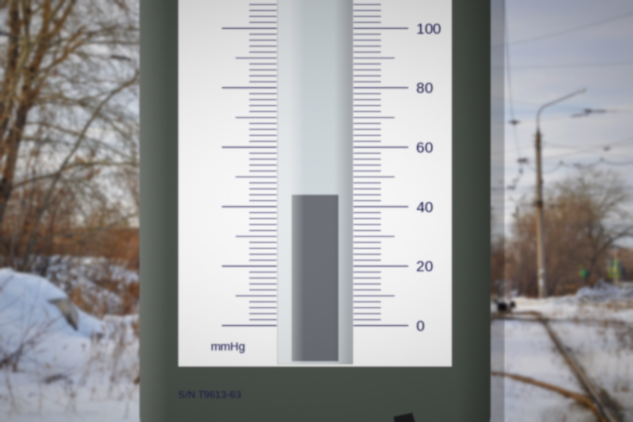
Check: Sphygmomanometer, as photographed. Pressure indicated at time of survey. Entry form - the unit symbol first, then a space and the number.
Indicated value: mmHg 44
